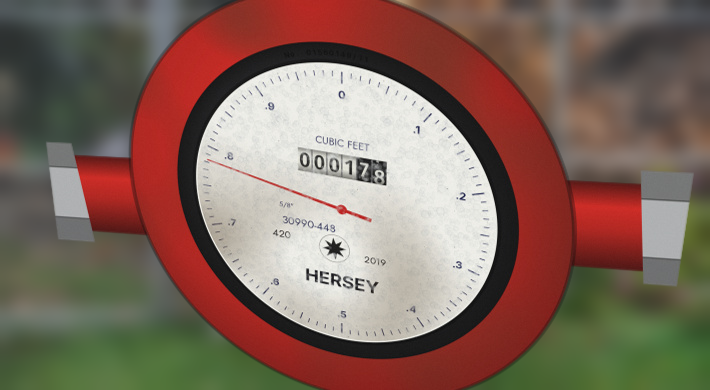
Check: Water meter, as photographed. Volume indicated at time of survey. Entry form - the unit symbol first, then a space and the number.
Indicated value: ft³ 177.78
